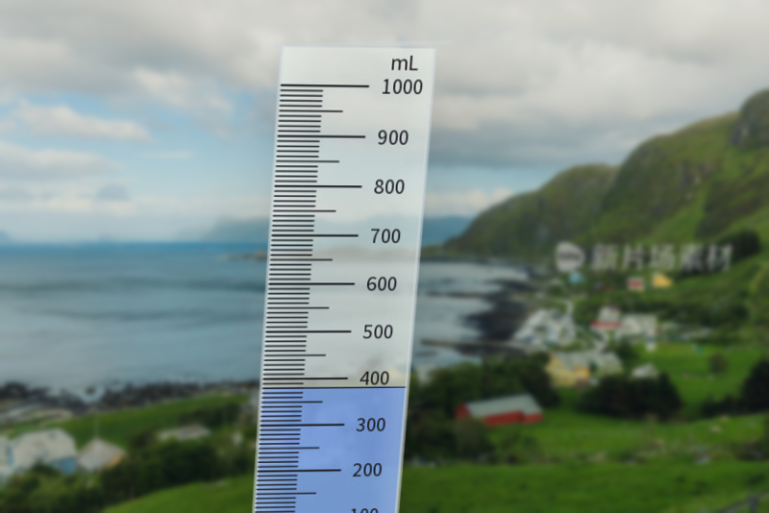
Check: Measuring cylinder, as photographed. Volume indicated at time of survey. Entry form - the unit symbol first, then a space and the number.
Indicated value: mL 380
